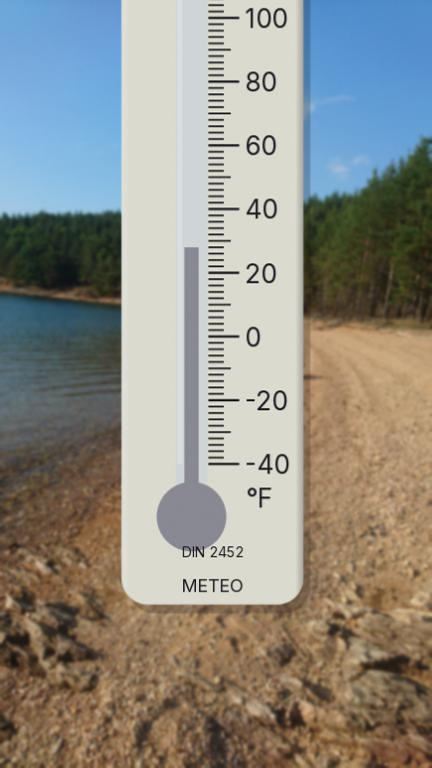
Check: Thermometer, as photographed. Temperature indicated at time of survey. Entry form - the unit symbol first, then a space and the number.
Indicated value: °F 28
